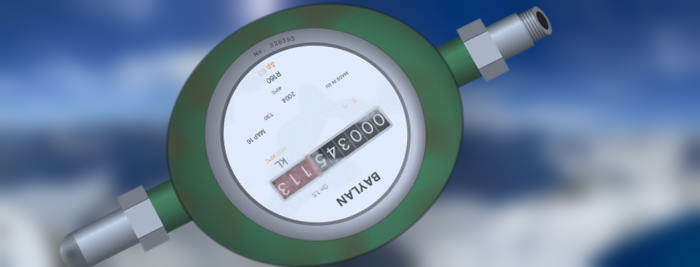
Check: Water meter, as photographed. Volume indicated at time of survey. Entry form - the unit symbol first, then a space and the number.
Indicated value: kL 345.113
